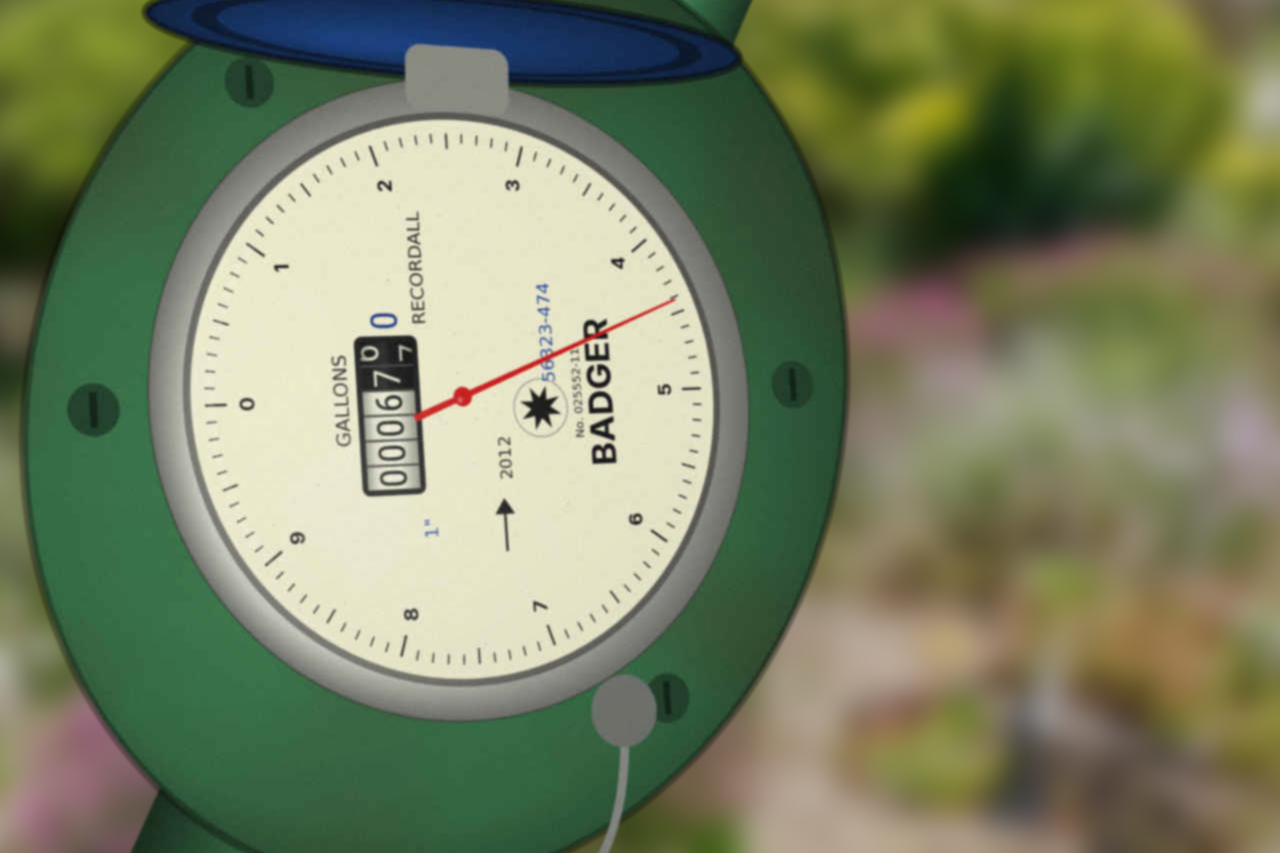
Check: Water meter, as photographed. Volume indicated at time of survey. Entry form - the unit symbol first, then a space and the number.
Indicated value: gal 6764.4
